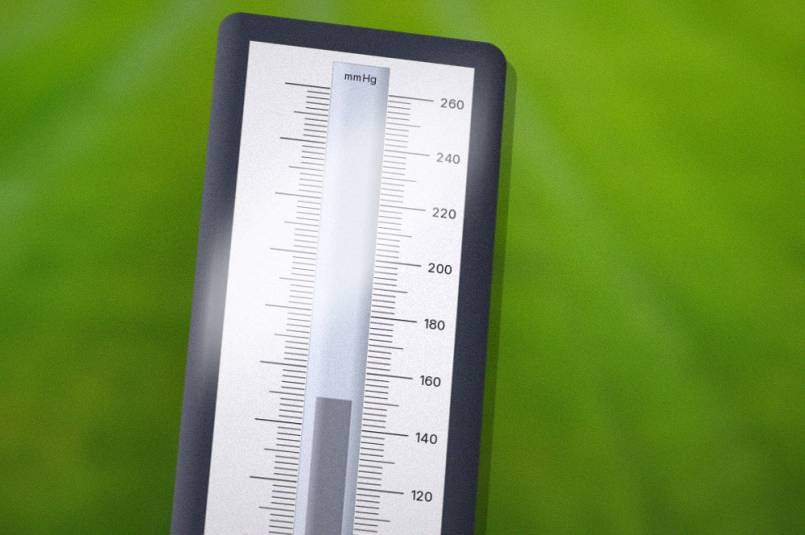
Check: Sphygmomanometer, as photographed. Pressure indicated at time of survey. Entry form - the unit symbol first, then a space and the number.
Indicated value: mmHg 150
